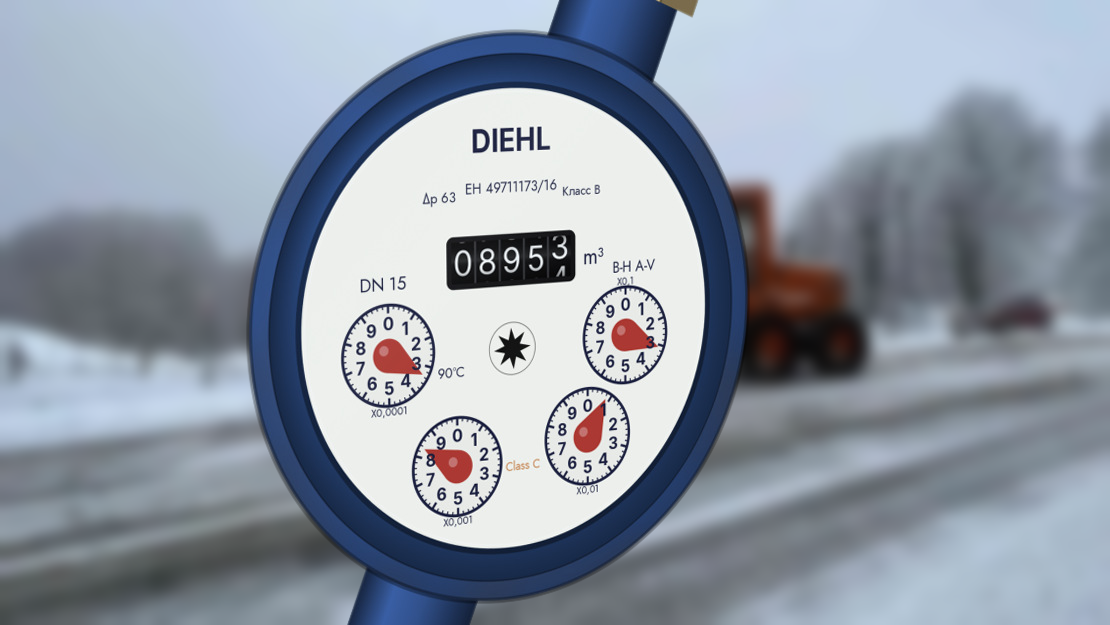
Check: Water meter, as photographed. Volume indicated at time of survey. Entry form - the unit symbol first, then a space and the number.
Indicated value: m³ 8953.3083
